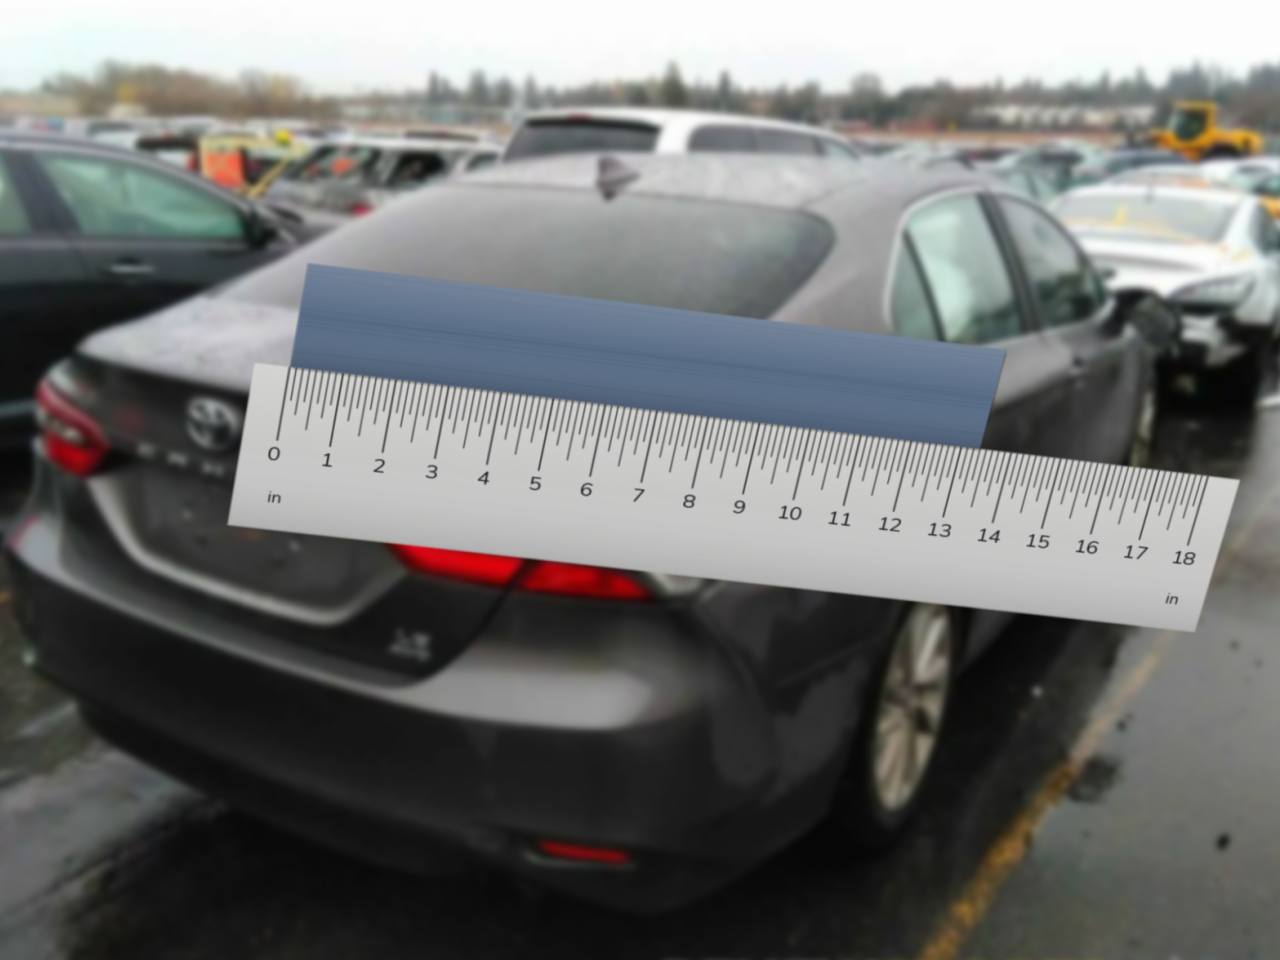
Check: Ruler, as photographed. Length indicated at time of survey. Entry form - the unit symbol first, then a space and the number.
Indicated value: in 13.375
